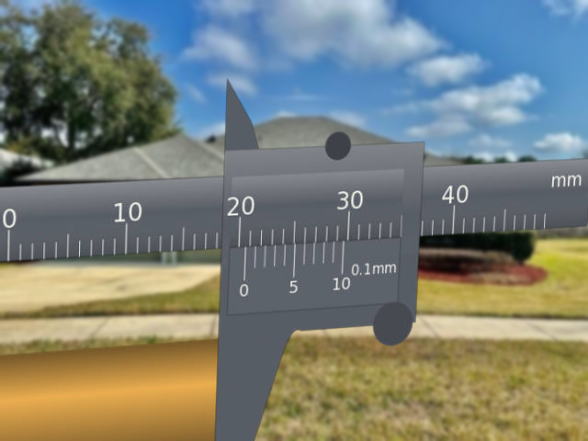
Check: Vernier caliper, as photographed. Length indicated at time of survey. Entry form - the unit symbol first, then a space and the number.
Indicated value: mm 20.6
